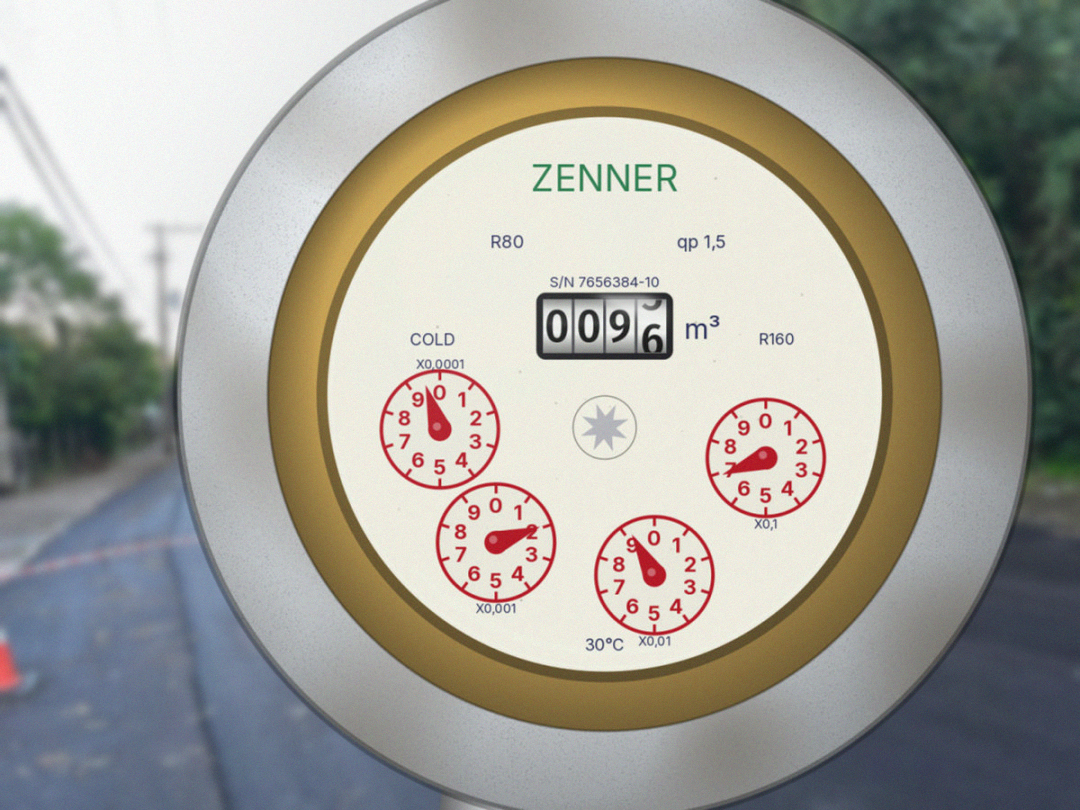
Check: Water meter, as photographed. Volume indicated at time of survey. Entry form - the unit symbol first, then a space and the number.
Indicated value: m³ 95.6919
